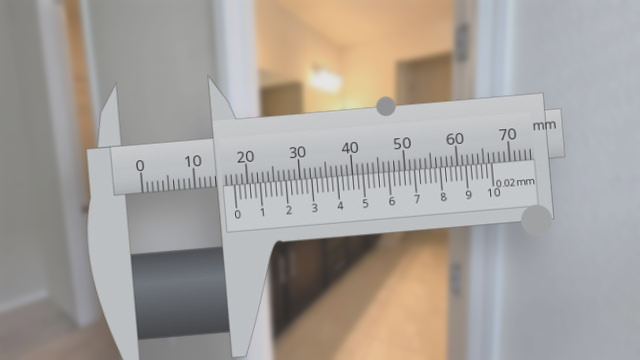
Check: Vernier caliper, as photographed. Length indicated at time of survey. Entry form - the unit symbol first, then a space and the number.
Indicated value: mm 17.5
